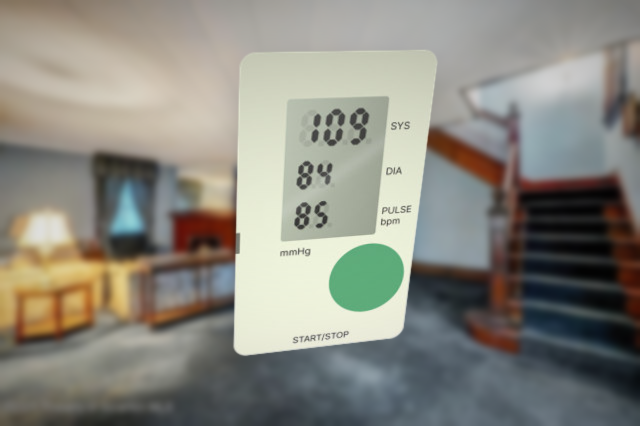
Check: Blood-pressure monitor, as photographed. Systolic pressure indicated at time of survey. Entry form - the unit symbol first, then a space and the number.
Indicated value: mmHg 109
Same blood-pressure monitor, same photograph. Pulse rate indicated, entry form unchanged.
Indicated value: bpm 85
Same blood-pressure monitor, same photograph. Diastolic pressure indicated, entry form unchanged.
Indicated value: mmHg 84
